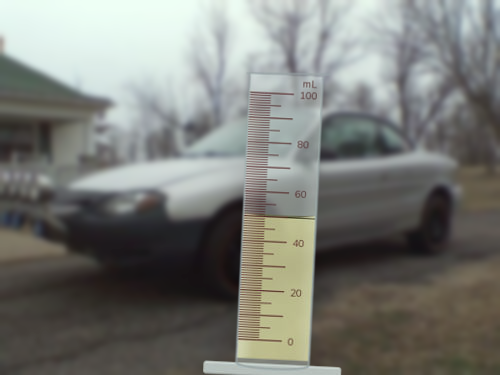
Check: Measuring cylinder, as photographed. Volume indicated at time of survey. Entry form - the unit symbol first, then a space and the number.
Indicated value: mL 50
